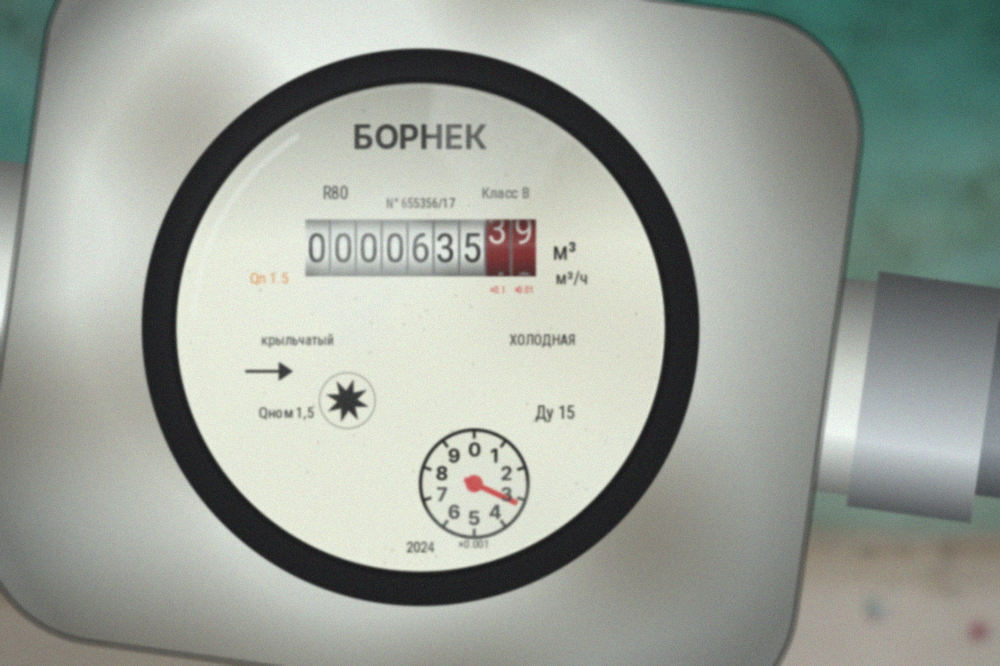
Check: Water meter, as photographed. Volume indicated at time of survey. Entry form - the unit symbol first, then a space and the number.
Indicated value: m³ 635.393
